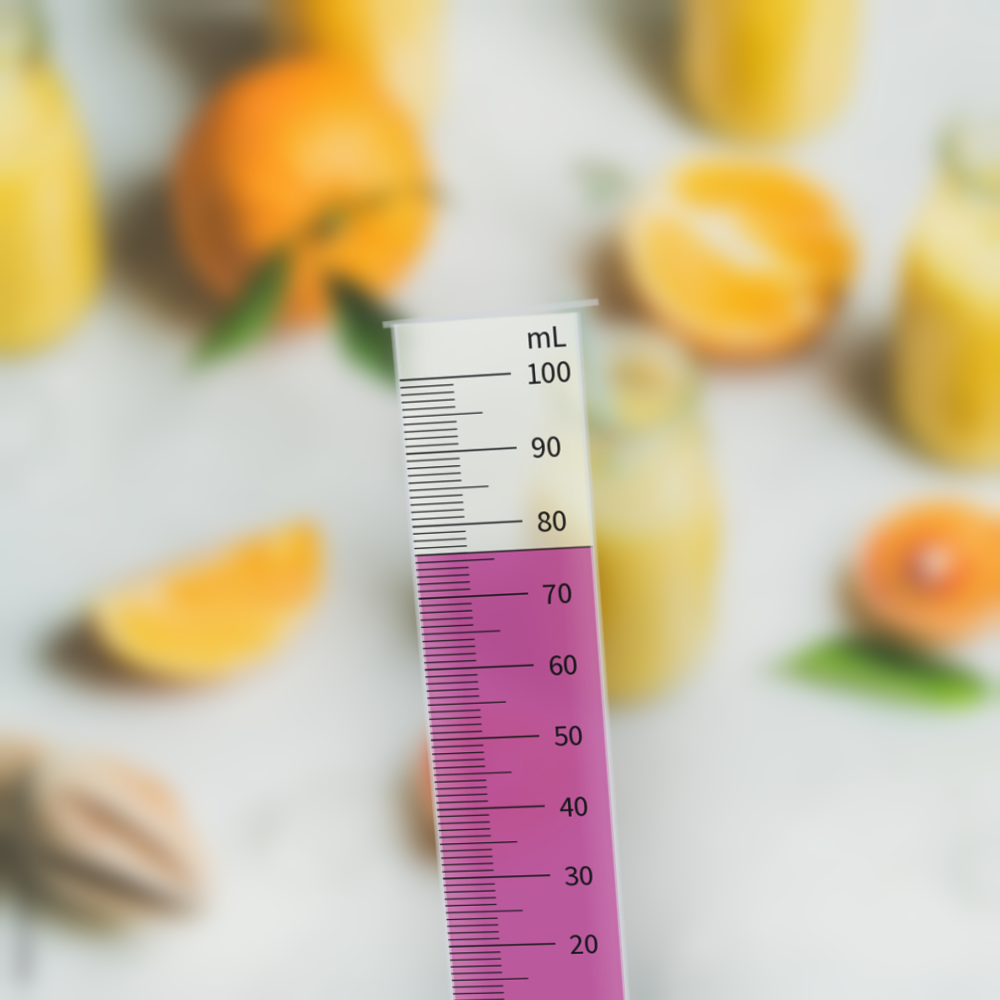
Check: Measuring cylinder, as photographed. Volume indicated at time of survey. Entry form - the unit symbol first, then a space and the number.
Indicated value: mL 76
